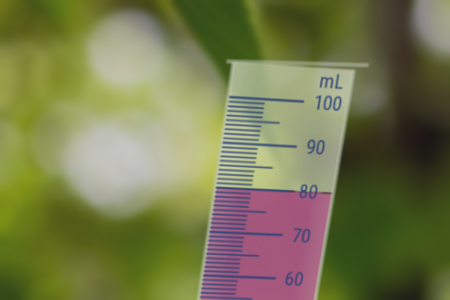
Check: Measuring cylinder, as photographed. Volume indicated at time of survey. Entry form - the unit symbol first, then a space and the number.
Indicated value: mL 80
